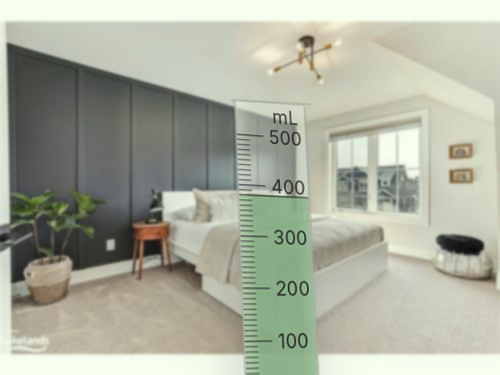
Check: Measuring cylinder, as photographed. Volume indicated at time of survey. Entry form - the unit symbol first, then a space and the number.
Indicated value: mL 380
